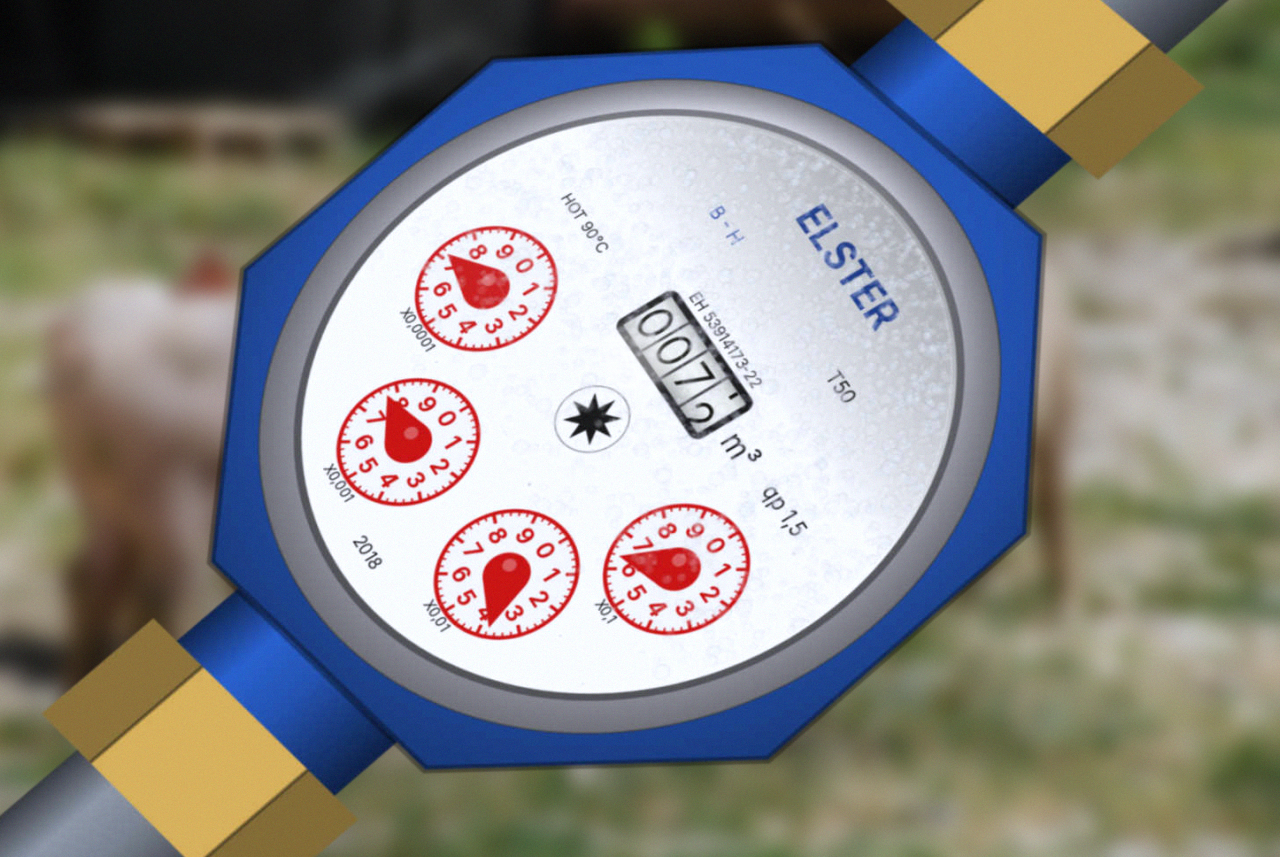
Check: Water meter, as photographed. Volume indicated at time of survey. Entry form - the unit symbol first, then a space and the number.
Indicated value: m³ 71.6377
